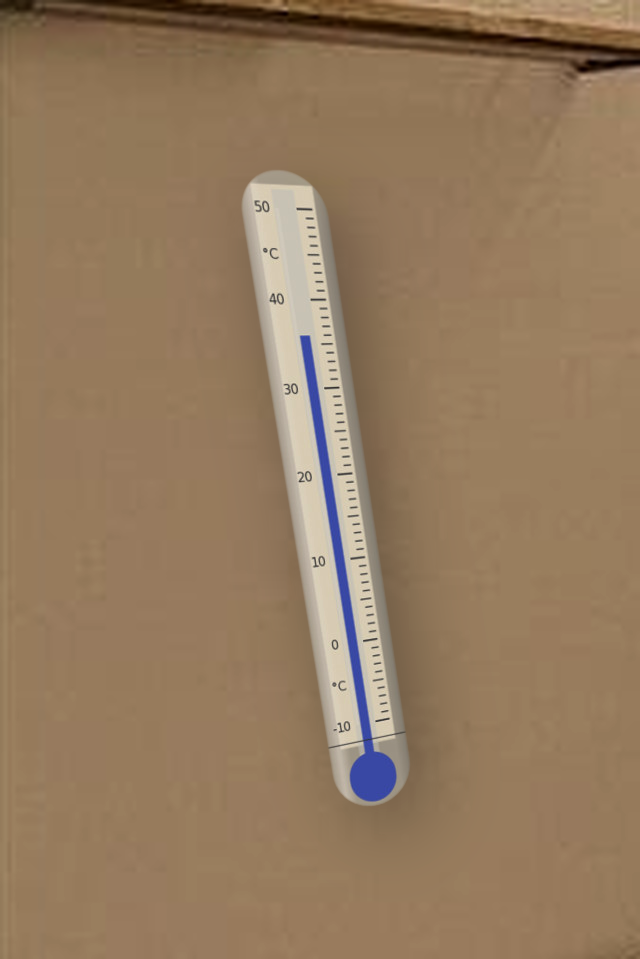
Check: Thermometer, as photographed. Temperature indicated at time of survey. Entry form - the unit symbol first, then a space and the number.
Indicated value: °C 36
